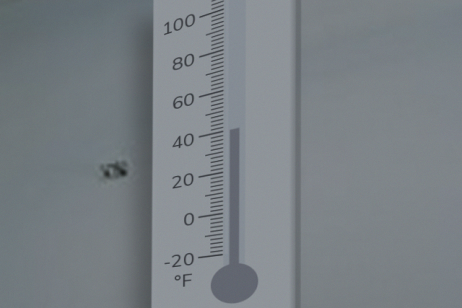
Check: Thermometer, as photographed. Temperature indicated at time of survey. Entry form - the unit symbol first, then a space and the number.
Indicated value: °F 40
